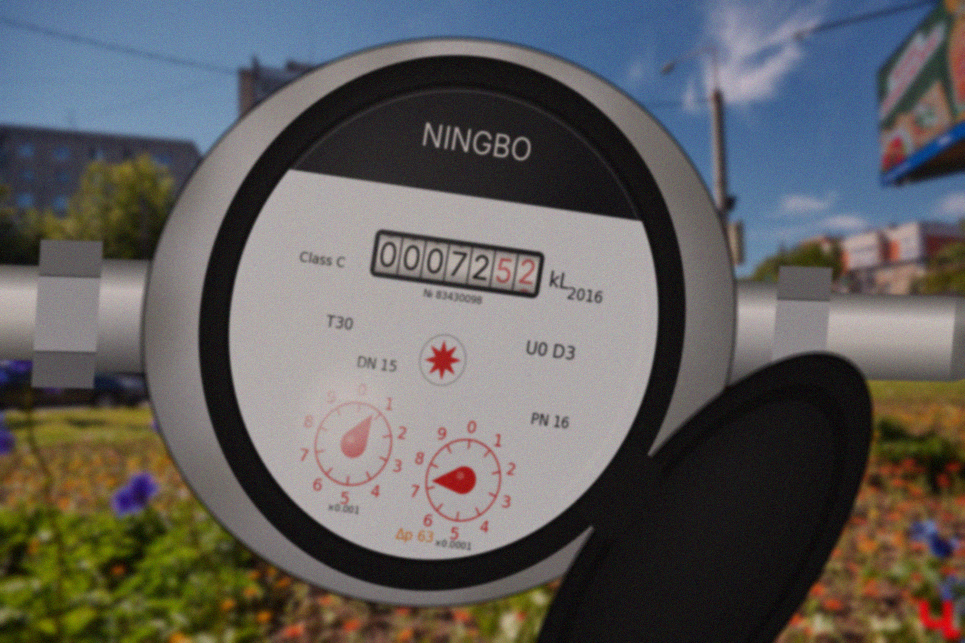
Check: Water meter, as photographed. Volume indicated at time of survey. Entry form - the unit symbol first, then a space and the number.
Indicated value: kL 72.5207
